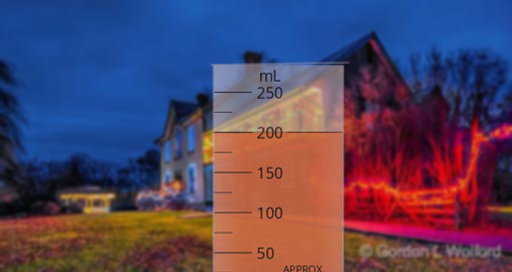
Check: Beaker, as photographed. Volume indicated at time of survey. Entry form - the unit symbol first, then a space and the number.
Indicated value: mL 200
